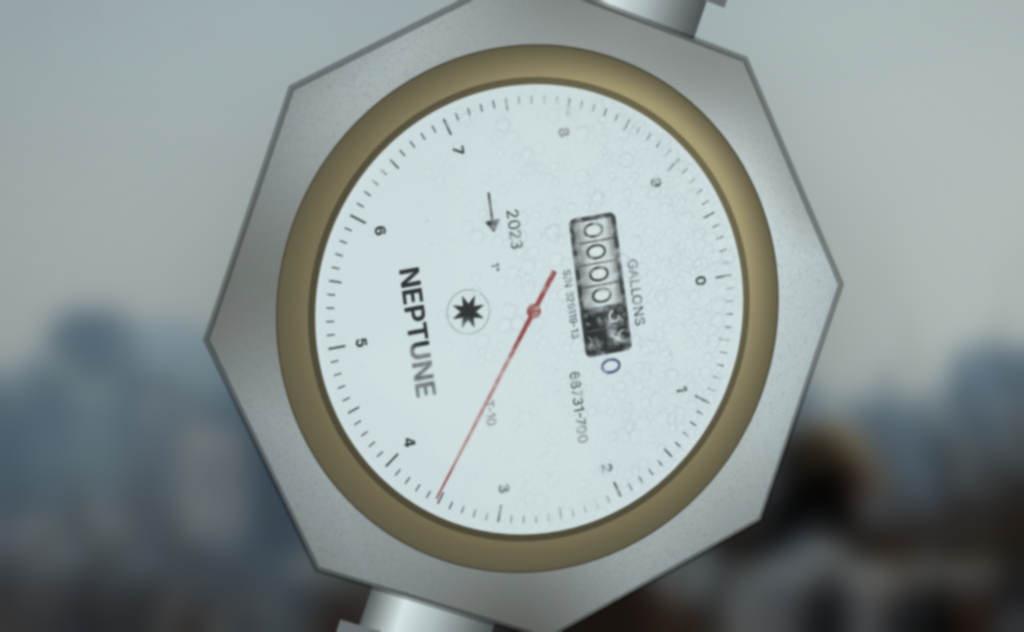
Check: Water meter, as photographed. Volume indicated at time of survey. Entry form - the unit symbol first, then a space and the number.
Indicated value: gal 393.5
